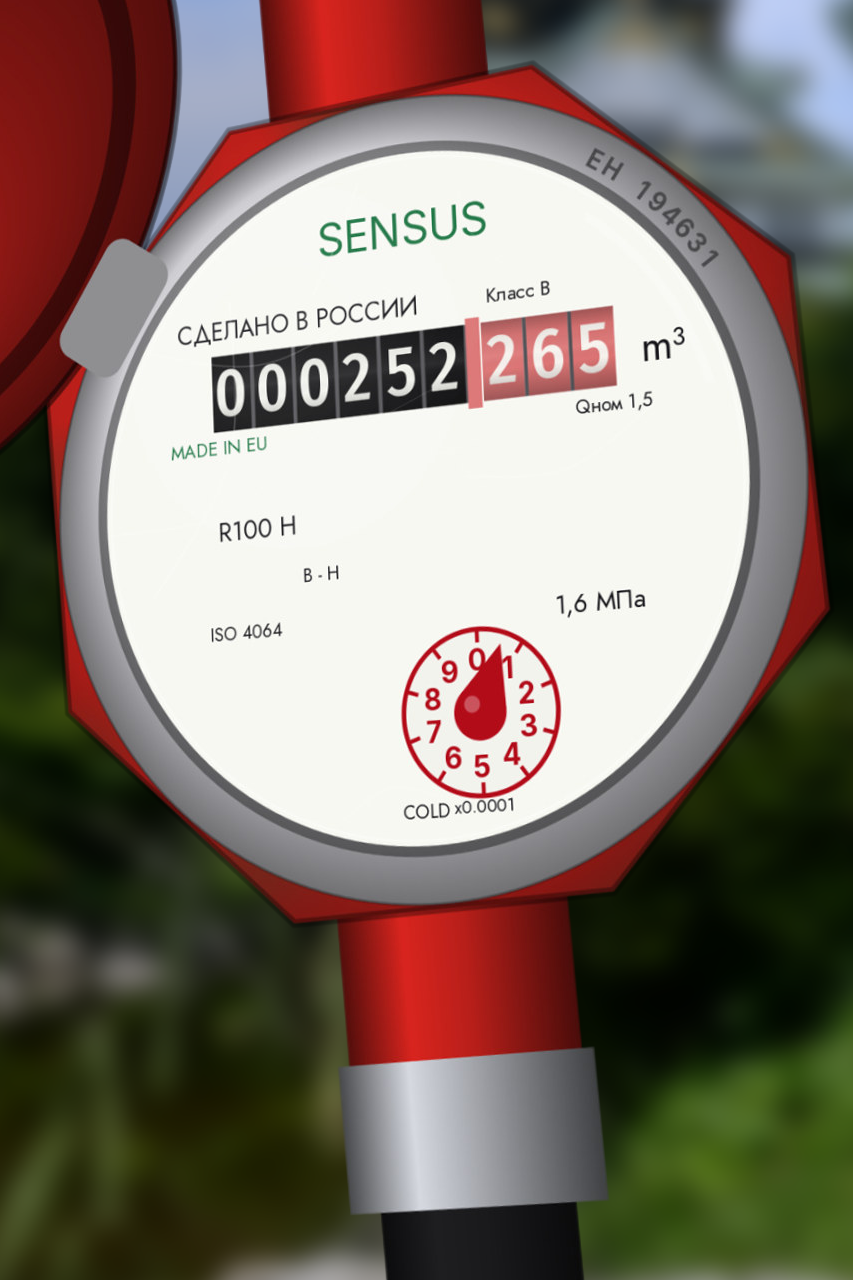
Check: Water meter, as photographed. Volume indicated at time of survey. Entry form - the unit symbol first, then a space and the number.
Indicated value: m³ 252.2650
